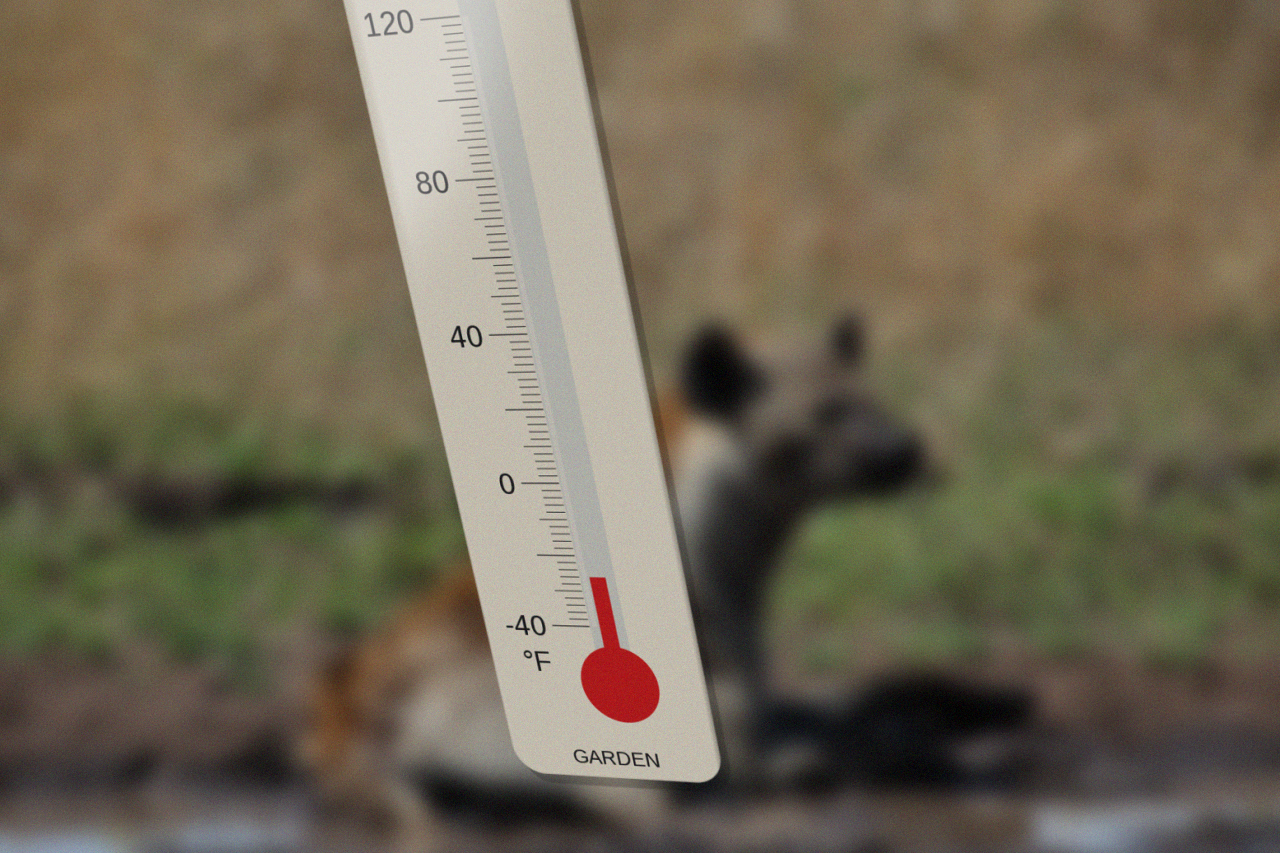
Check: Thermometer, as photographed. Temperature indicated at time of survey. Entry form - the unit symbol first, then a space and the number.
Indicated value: °F -26
